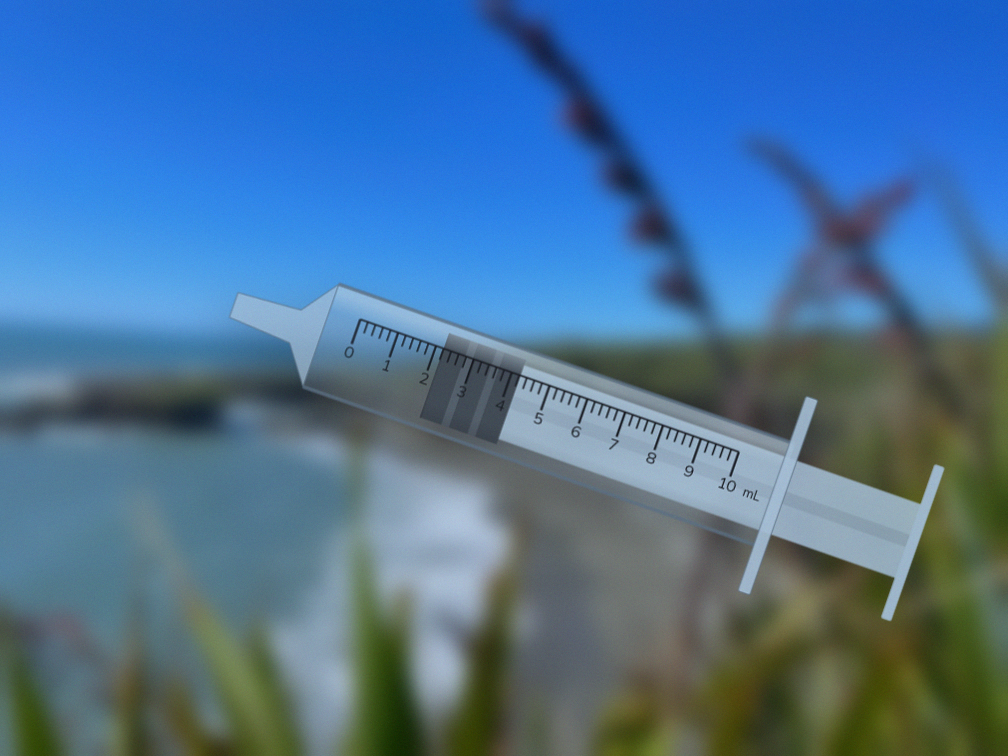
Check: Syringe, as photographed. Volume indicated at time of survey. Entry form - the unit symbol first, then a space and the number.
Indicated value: mL 2.2
